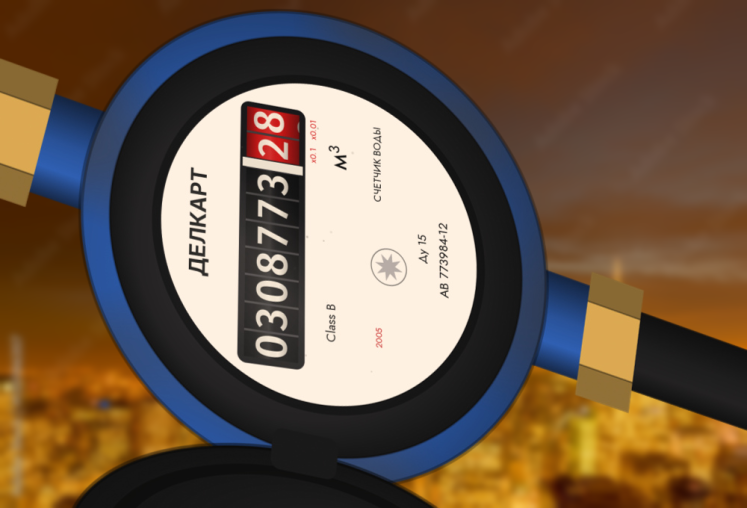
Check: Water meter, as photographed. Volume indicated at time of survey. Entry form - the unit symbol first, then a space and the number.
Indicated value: m³ 308773.28
